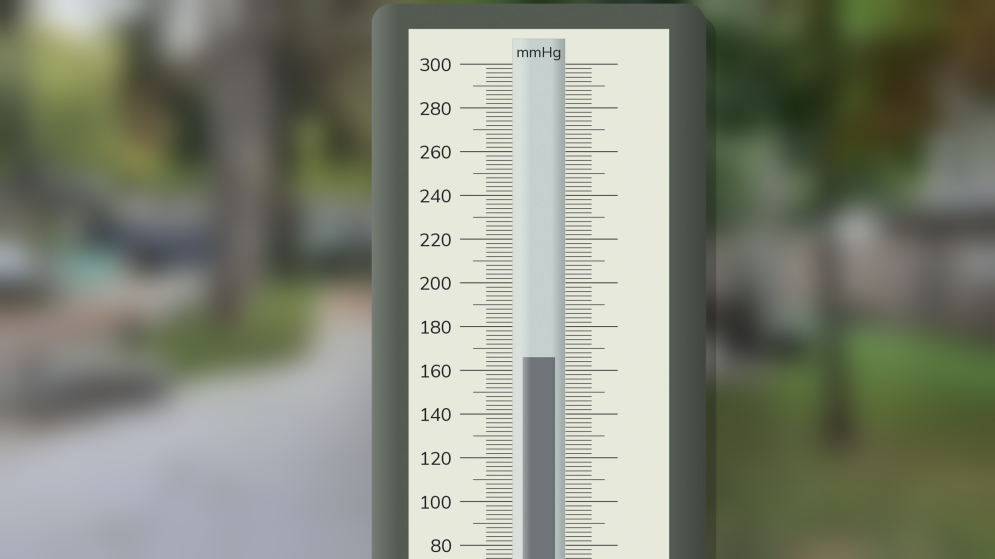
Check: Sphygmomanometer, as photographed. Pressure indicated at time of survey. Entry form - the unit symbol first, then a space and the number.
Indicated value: mmHg 166
